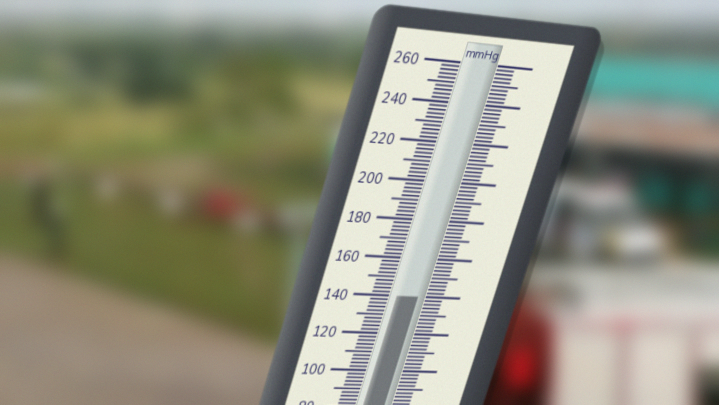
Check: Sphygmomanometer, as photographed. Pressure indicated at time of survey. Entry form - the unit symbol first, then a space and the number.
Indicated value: mmHg 140
